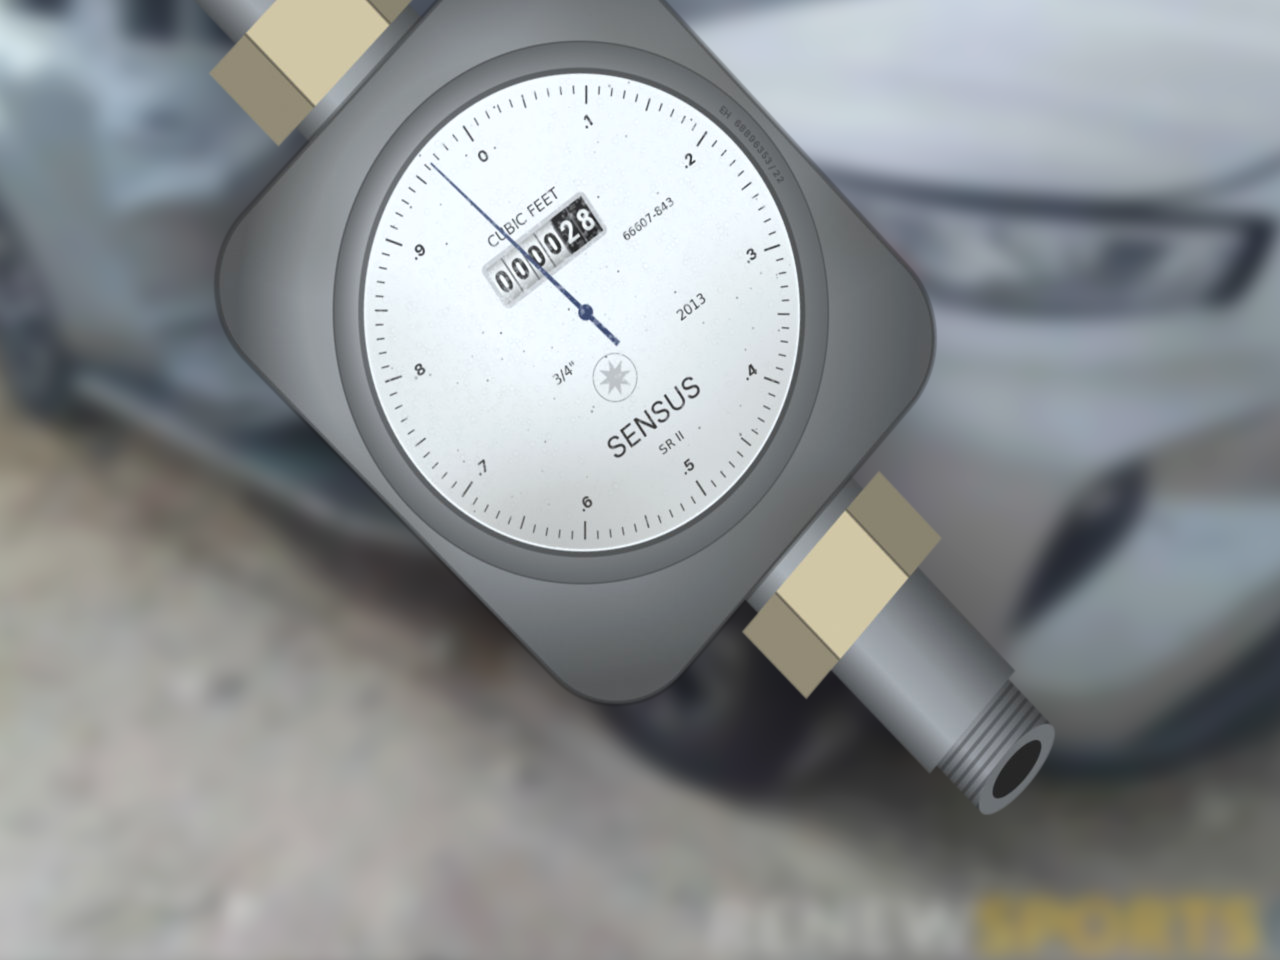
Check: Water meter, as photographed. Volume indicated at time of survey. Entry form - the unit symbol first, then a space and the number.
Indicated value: ft³ 27.96
